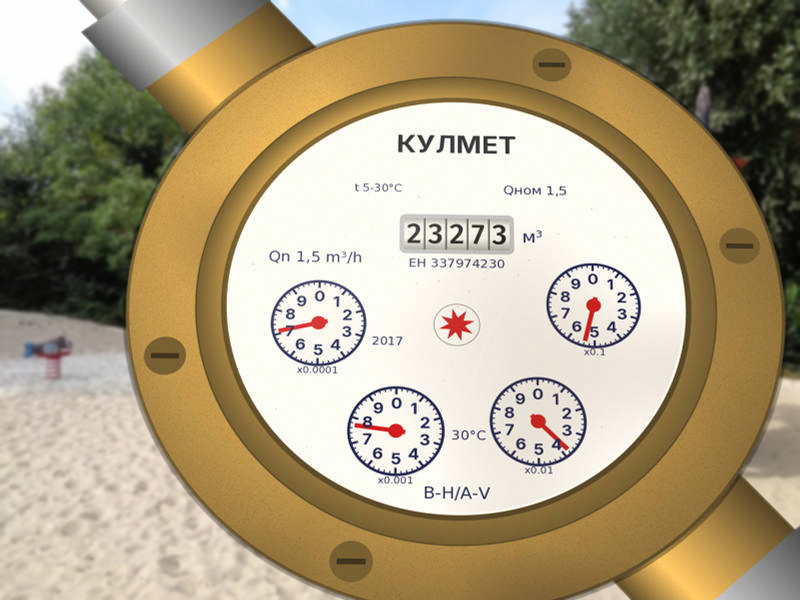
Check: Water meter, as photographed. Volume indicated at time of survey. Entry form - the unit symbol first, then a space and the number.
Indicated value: m³ 23273.5377
